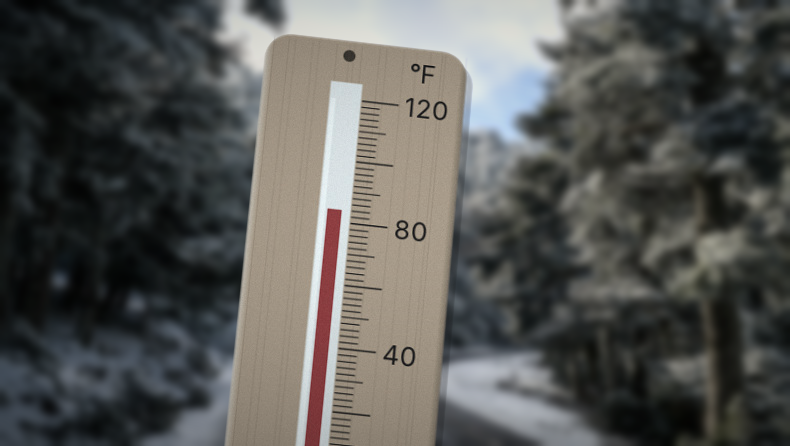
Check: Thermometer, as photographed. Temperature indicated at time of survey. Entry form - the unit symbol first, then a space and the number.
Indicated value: °F 84
